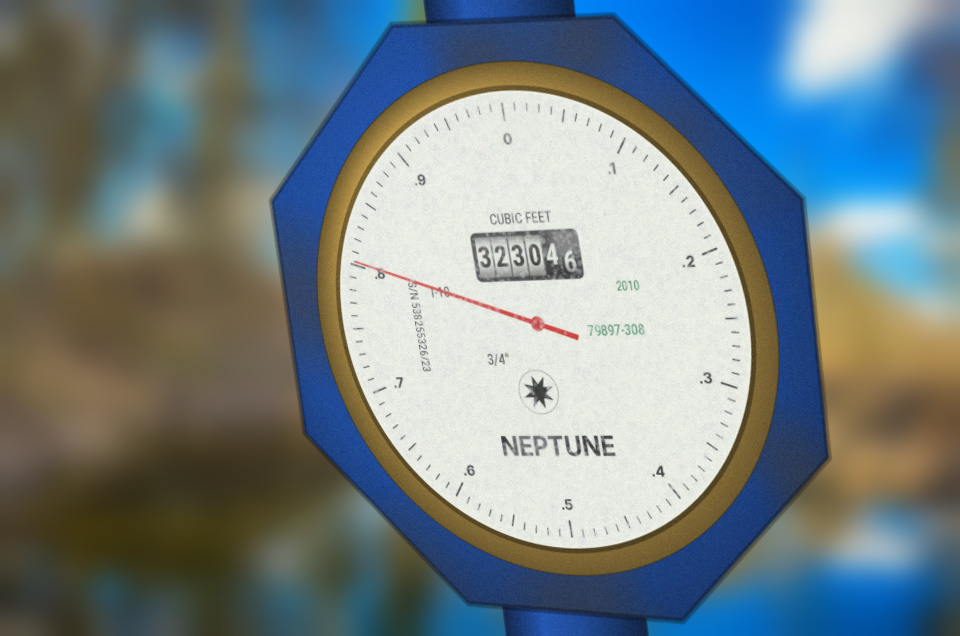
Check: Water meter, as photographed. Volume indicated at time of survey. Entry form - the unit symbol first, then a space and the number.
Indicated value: ft³ 323045.80
